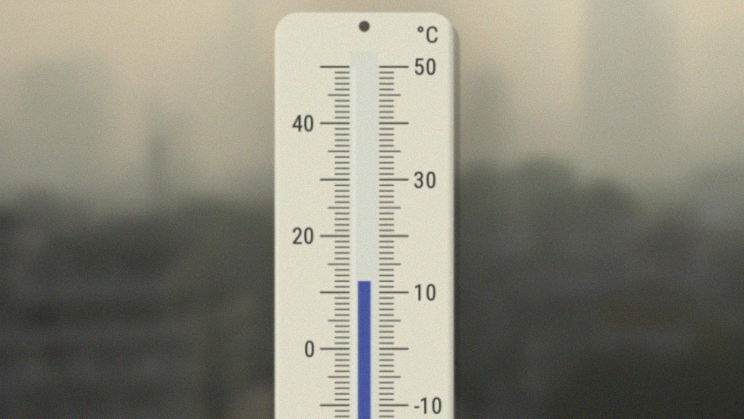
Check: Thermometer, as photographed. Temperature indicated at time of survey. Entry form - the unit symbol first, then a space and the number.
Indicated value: °C 12
